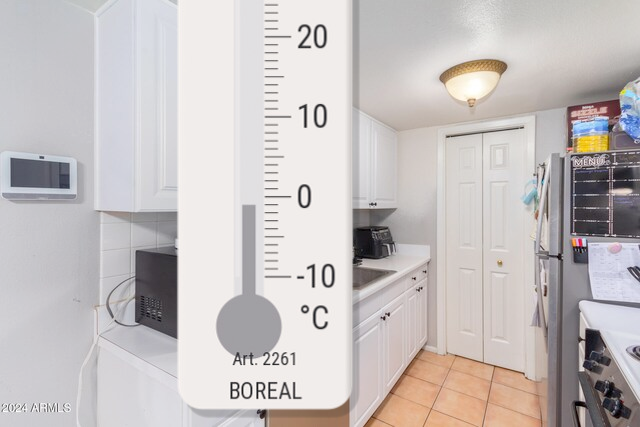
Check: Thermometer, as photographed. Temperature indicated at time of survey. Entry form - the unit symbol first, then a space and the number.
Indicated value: °C -1
